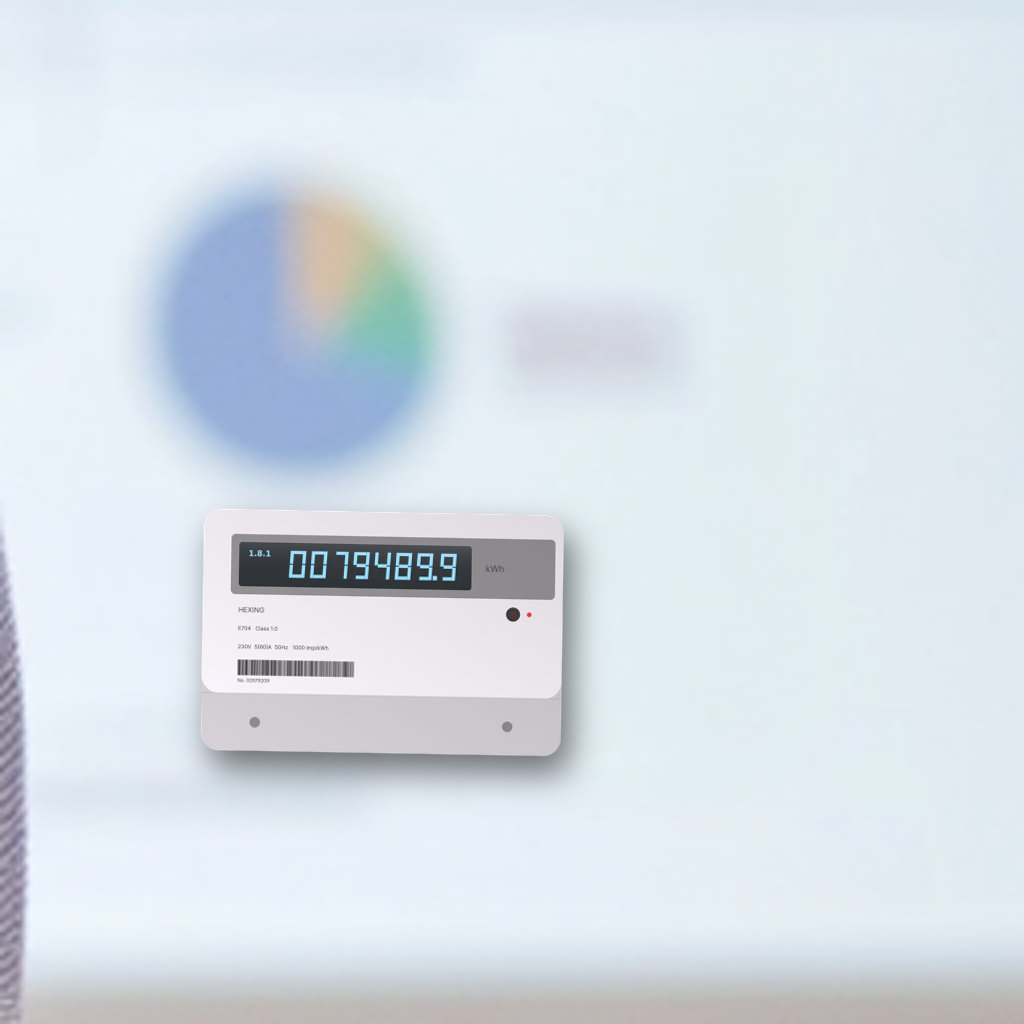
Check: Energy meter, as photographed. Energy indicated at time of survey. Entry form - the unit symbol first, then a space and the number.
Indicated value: kWh 79489.9
